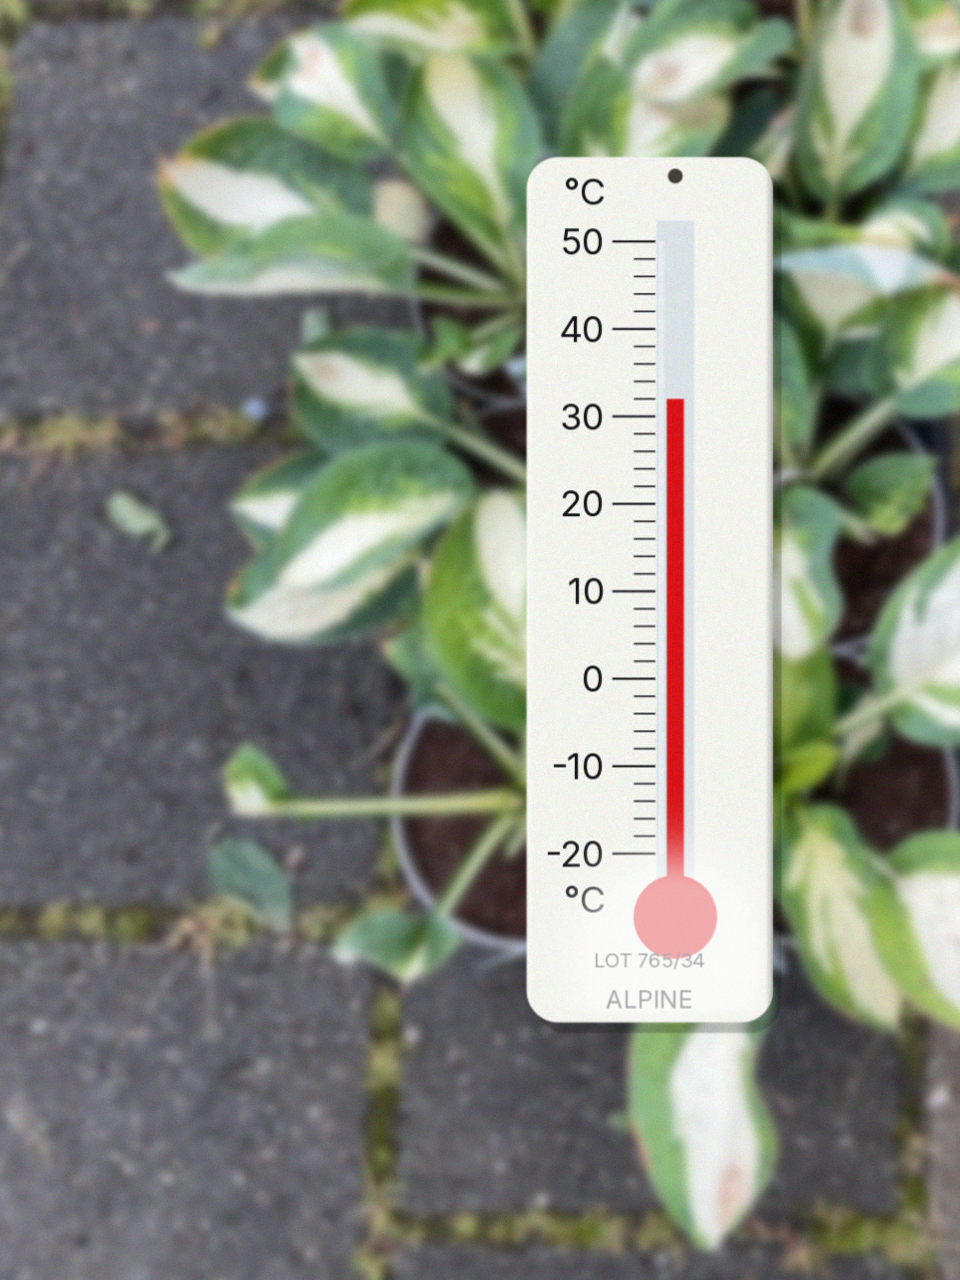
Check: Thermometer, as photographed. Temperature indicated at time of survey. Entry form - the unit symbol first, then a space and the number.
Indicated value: °C 32
